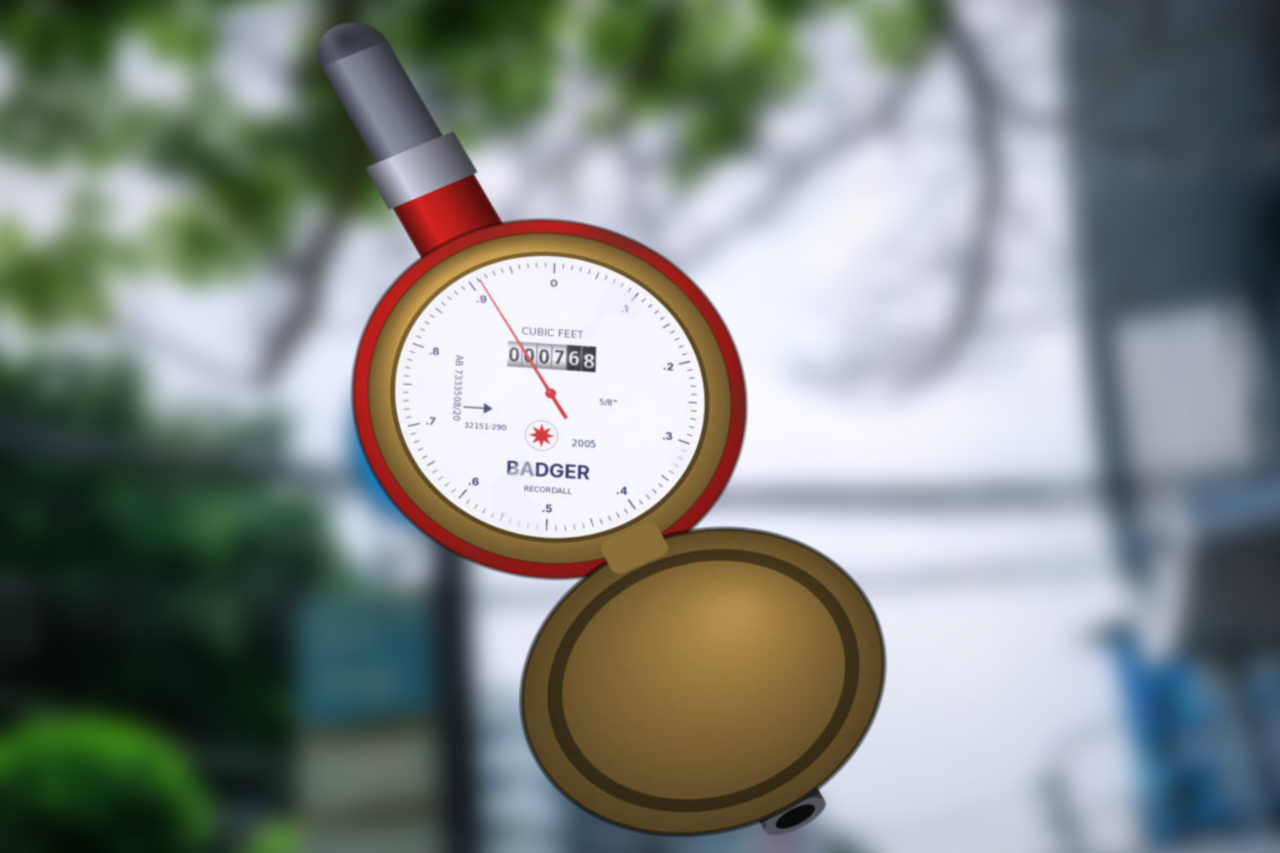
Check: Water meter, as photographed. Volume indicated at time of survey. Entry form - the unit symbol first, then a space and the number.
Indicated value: ft³ 767.91
